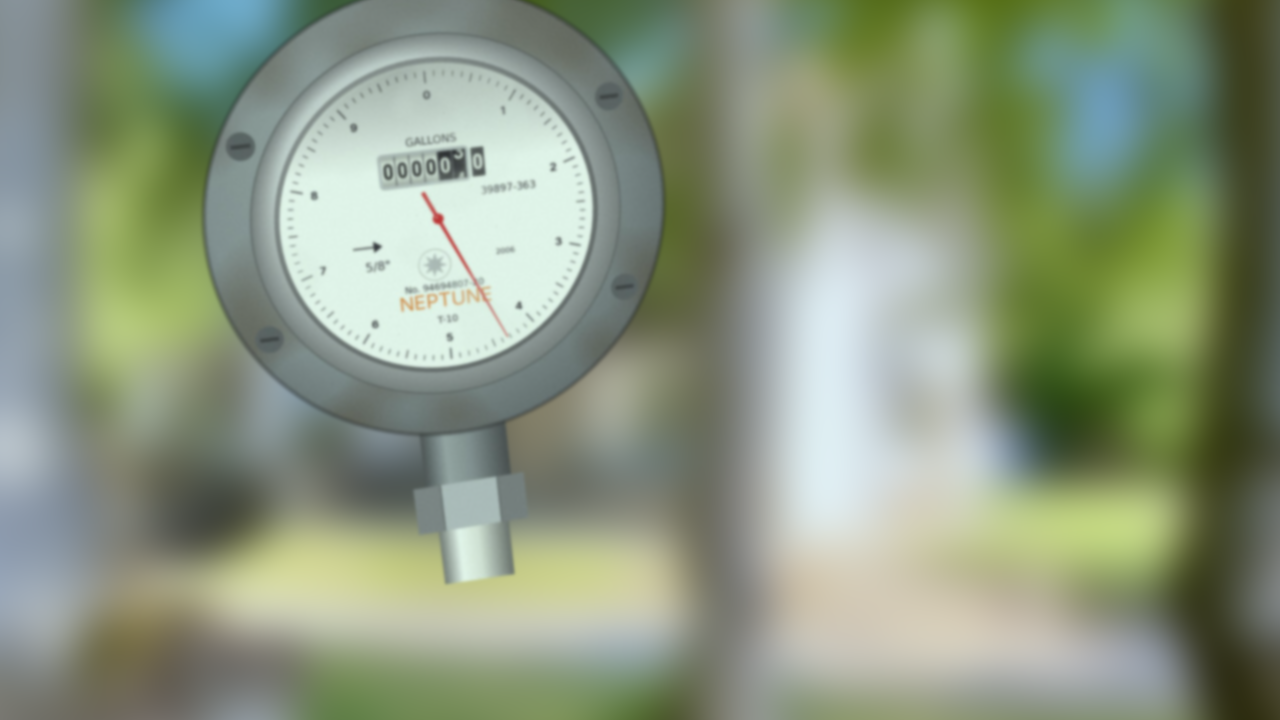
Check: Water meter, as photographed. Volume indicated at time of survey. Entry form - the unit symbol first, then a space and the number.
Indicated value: gal 34.3
